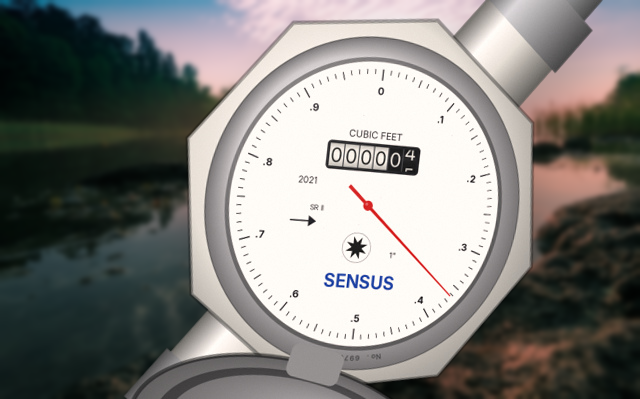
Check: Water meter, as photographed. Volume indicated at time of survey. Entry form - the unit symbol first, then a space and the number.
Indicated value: ft³ 4.36
